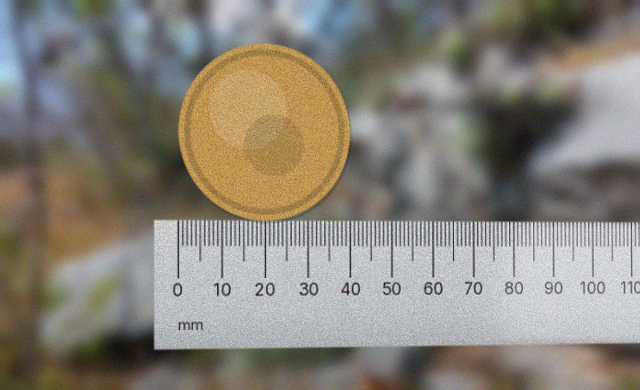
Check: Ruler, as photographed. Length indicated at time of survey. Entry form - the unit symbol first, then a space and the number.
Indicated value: mm 40
